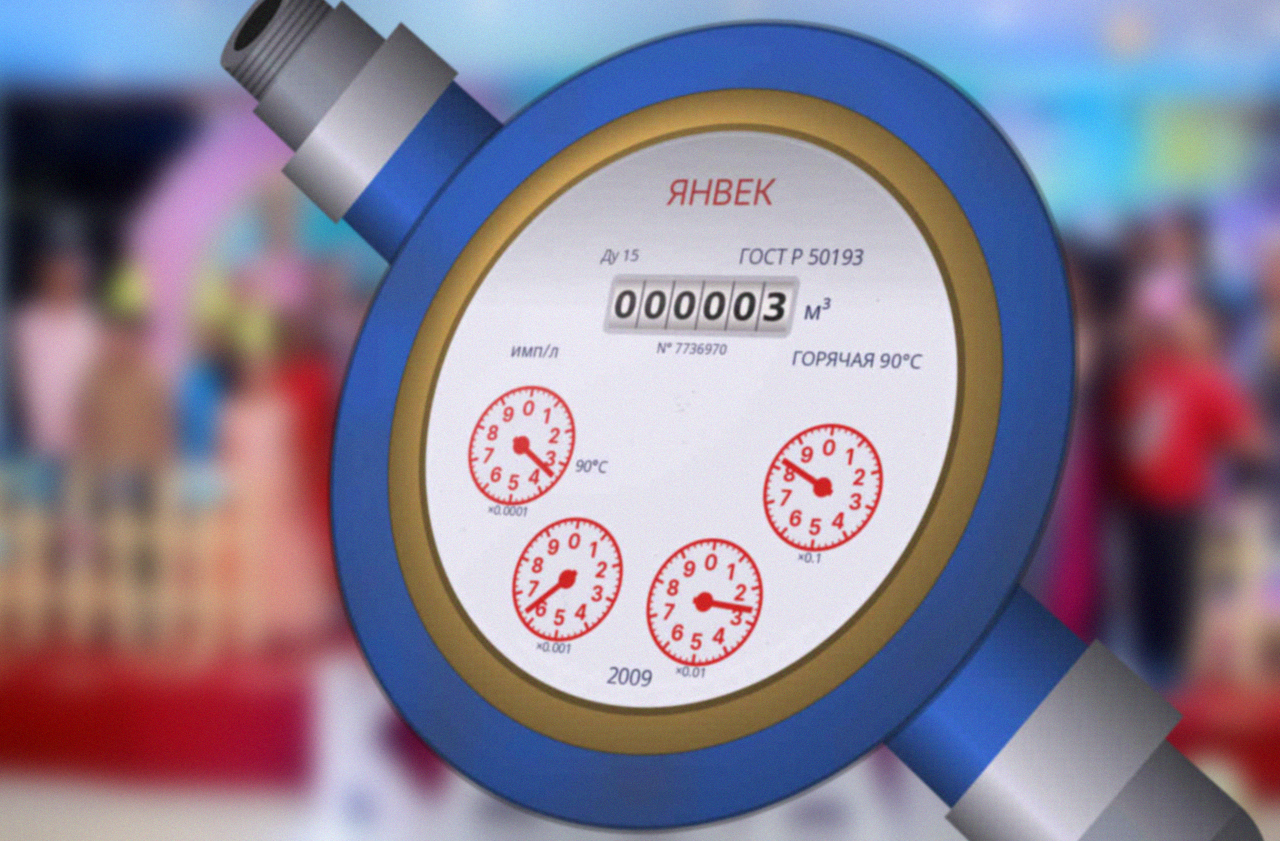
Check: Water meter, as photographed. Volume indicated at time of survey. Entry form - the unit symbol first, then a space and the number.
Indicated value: m³ 3.8263
